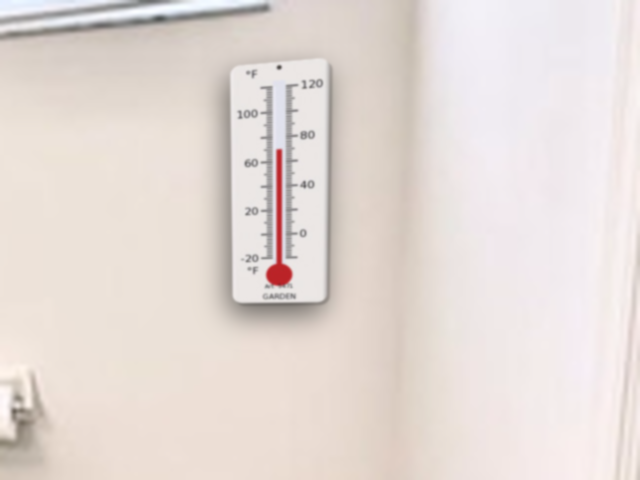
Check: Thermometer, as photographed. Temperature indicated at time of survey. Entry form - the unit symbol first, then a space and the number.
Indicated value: °F 70
